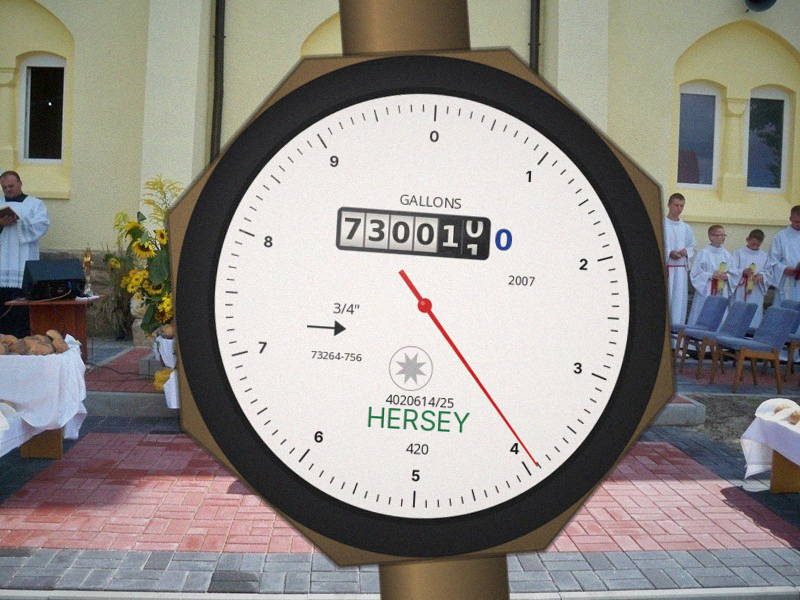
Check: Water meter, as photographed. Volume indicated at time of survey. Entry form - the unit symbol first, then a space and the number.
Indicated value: gal 7300103.9
